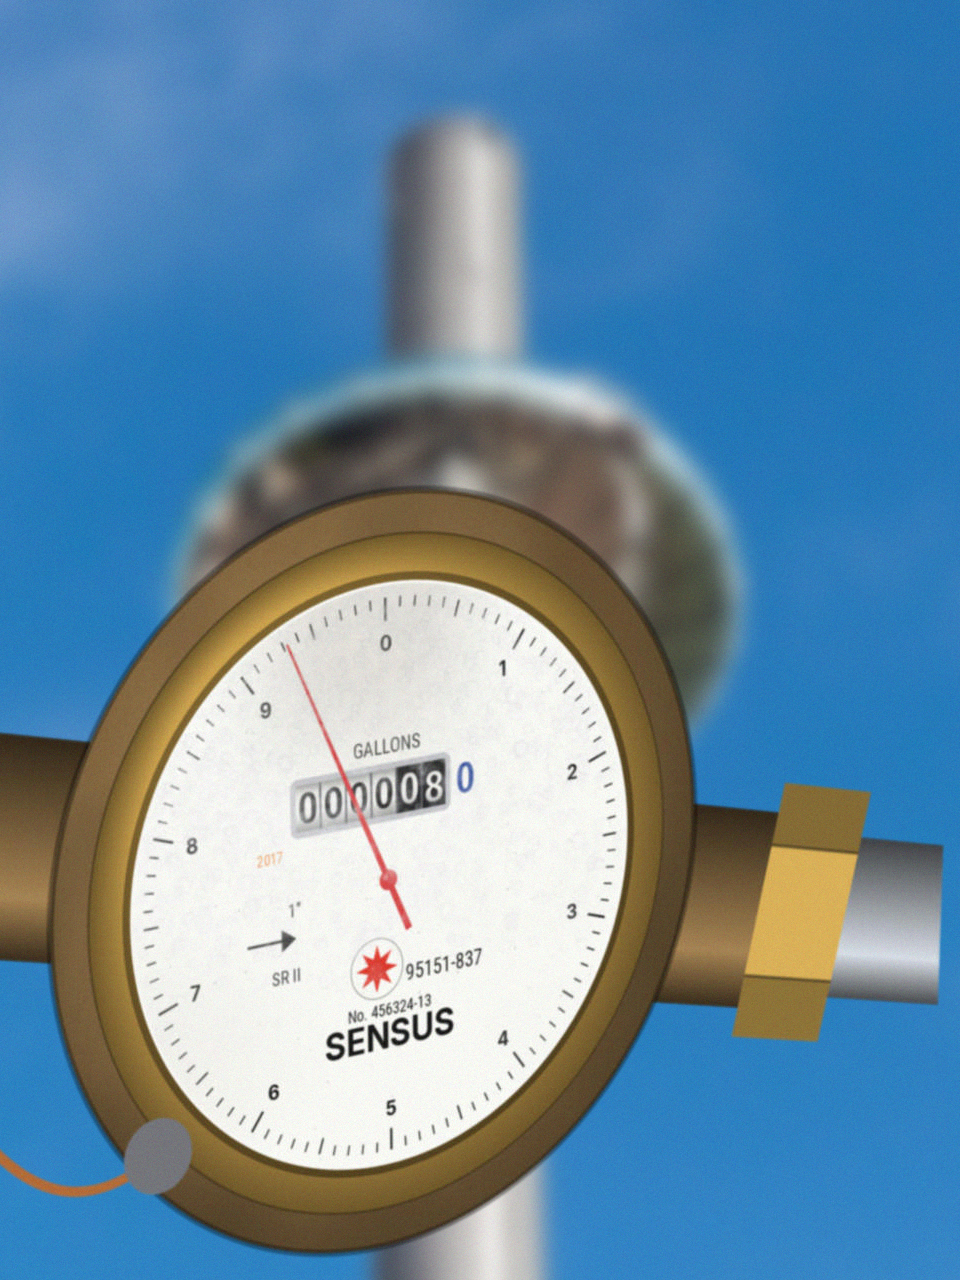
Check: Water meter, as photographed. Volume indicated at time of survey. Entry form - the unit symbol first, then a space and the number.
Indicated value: gal 79.3
